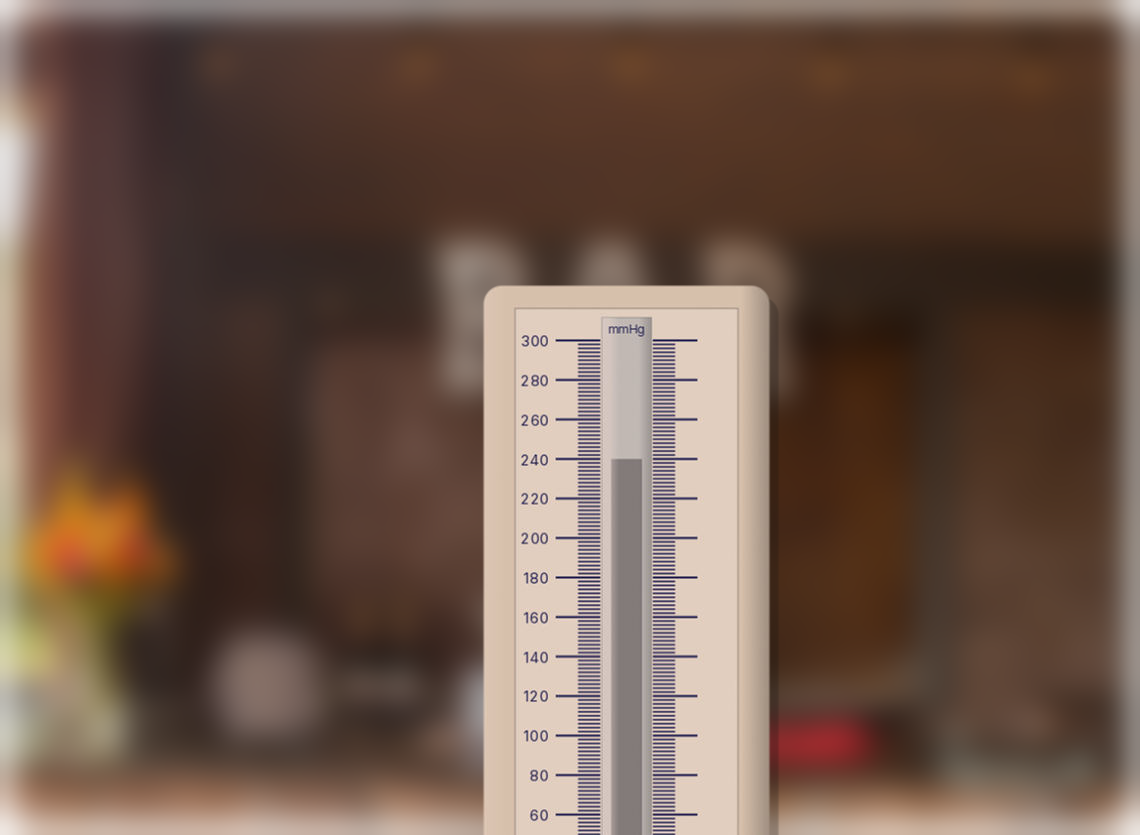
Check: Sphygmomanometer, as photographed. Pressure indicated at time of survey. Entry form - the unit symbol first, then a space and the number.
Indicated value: mmHg 240
